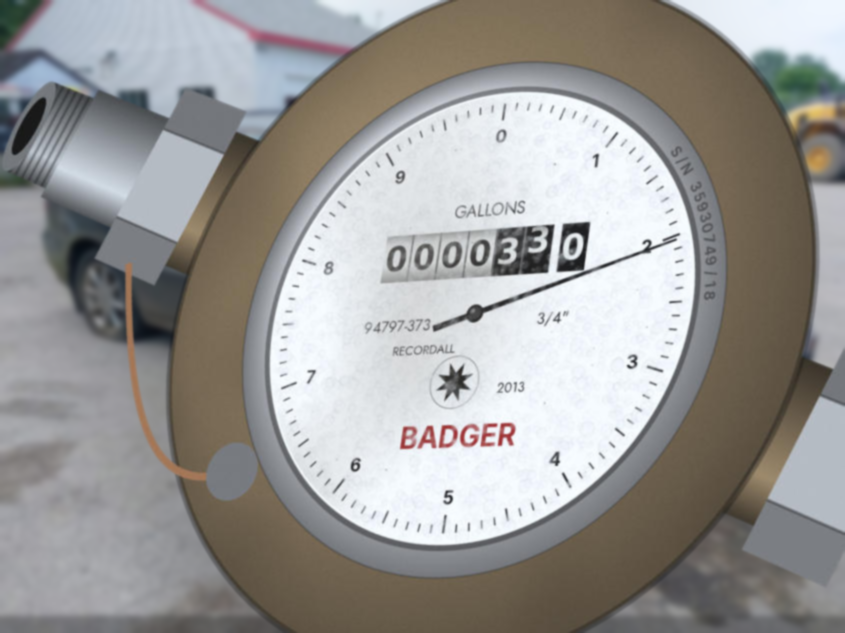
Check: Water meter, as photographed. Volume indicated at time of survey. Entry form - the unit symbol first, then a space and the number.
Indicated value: gal 332.0
